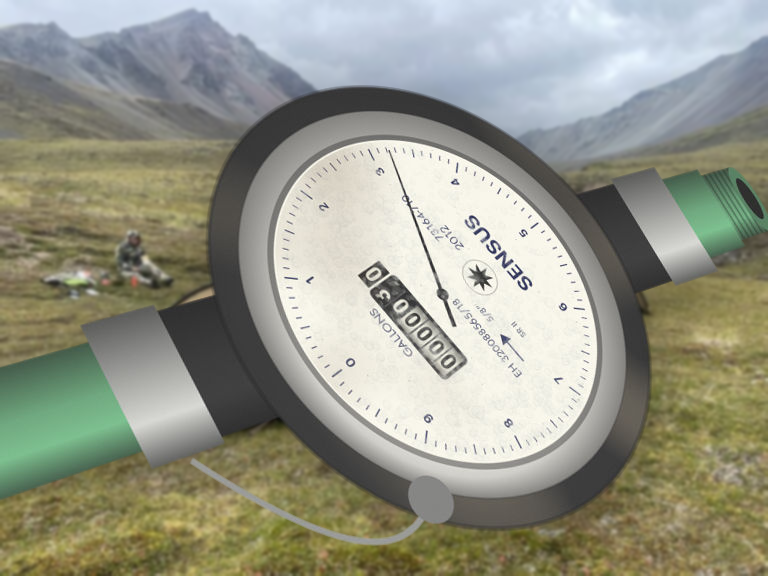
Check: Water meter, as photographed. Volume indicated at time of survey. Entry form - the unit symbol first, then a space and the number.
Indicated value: gal 33.2
